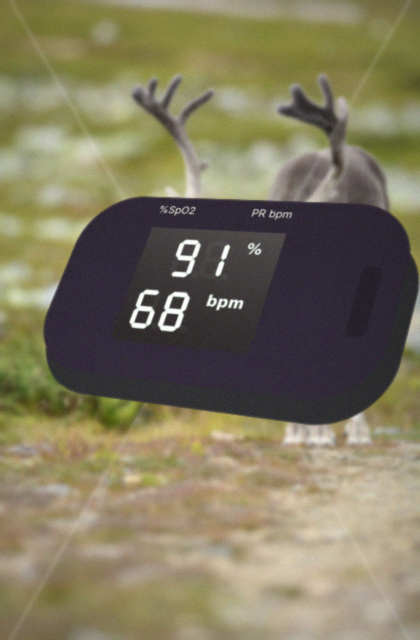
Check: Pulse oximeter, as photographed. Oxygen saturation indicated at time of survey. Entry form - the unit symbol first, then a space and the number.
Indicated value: % 91
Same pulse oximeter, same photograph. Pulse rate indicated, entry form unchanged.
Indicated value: bpm 68
